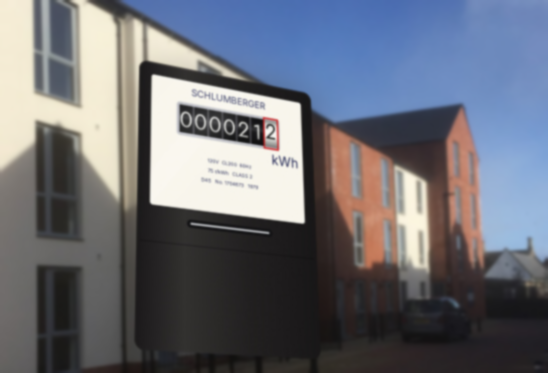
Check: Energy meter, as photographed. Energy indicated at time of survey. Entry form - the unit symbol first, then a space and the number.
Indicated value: kWh 21.2
